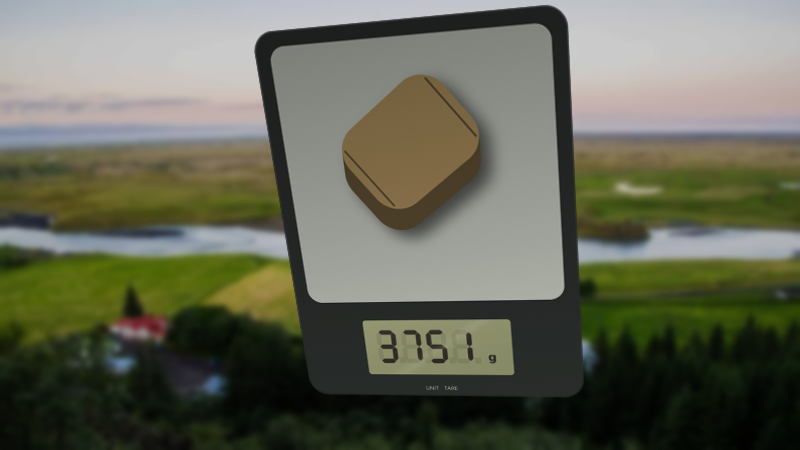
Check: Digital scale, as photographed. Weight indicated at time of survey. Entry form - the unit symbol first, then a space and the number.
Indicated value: g 3751
